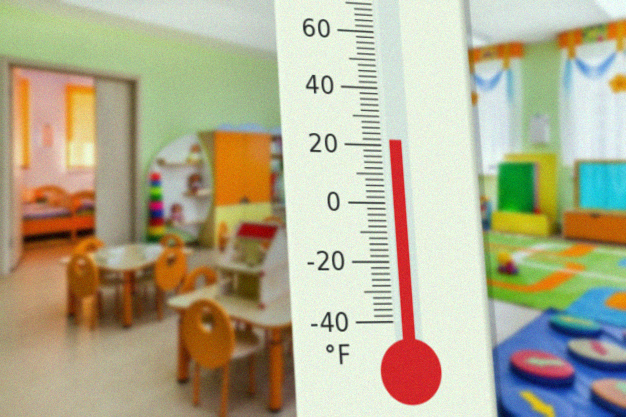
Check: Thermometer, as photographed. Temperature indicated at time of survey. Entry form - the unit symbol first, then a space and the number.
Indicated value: °F 22
